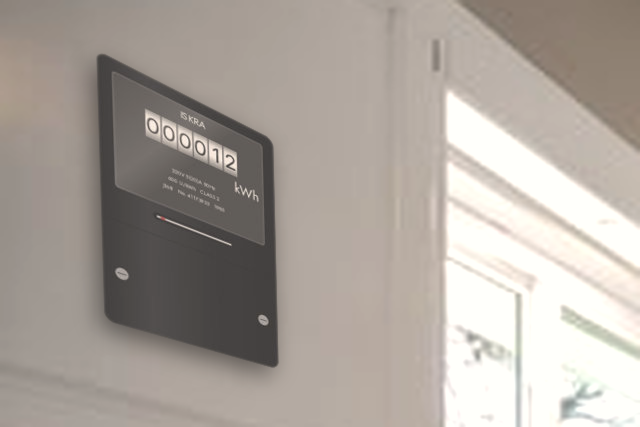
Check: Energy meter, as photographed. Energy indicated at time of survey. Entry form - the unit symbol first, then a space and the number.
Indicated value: kWh 12
